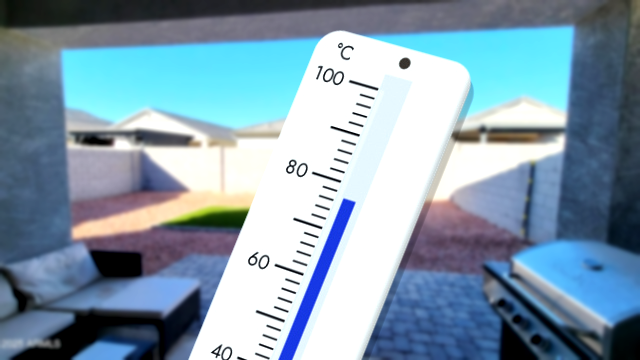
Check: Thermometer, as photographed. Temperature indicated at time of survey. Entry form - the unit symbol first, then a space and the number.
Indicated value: °C 77
